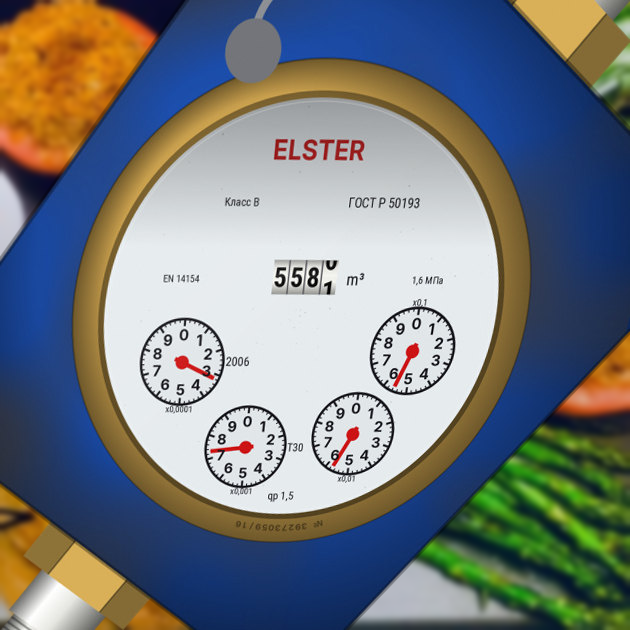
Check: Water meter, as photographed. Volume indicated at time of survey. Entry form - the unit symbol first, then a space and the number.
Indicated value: m³ 5580.5573
